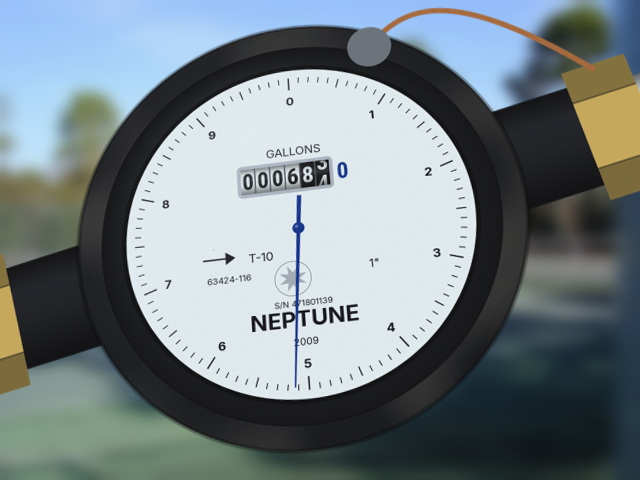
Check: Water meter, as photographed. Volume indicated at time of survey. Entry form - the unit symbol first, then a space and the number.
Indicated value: gal 6835.1
